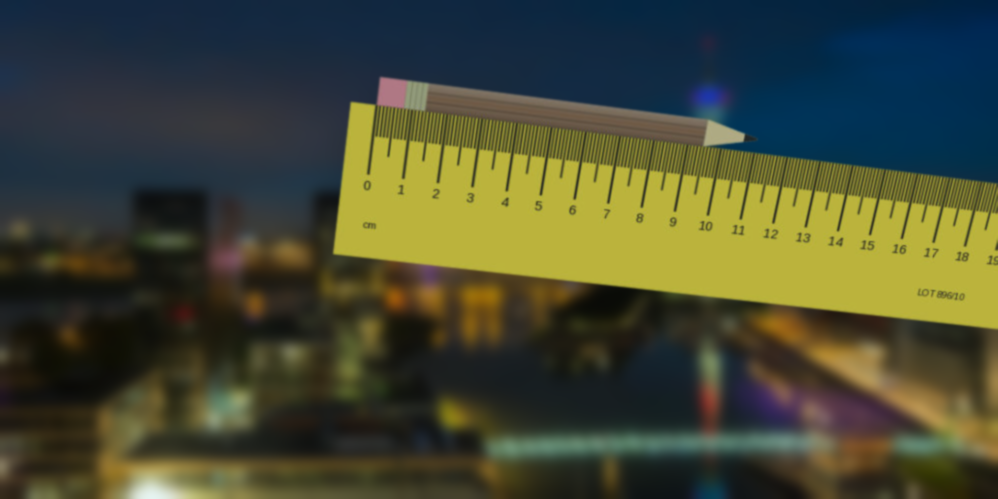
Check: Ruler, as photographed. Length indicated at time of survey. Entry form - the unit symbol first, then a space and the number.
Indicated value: cm 11
